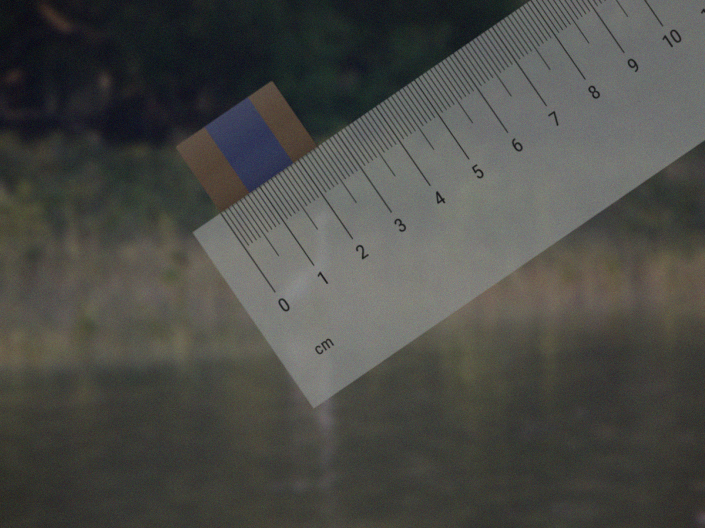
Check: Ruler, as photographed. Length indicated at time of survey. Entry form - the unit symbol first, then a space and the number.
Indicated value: cm 2.5
